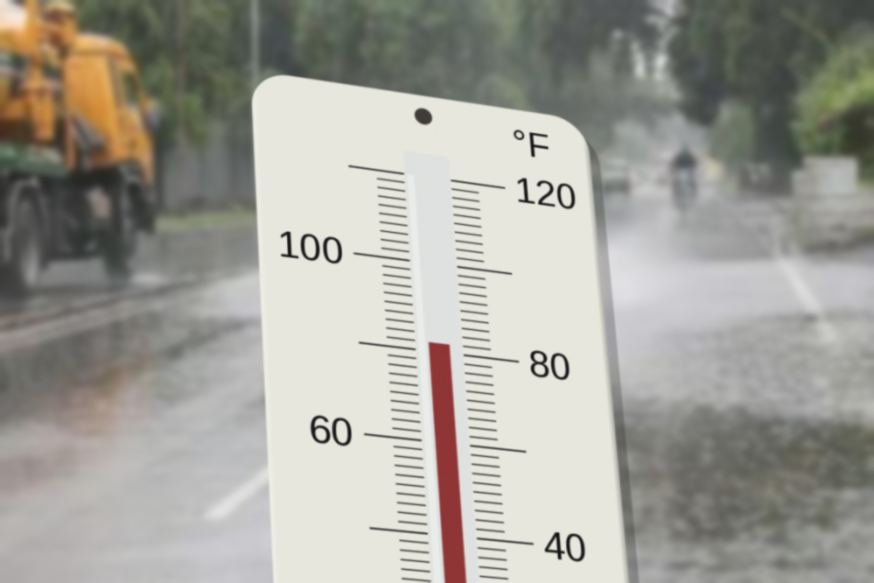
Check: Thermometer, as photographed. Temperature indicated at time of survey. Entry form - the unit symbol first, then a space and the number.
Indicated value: °F 82
